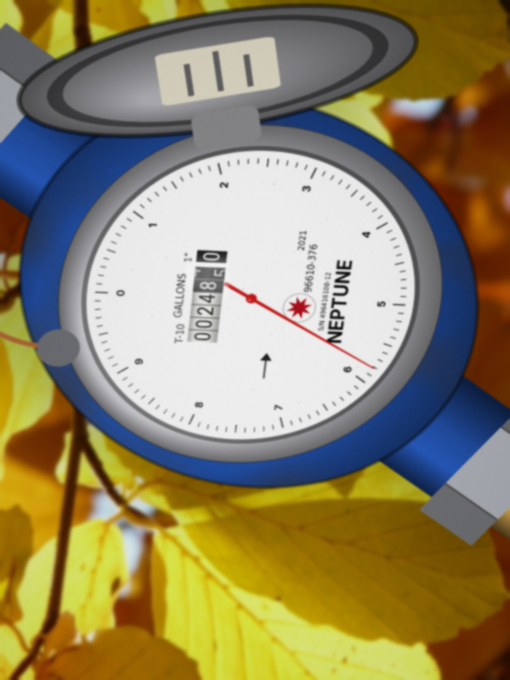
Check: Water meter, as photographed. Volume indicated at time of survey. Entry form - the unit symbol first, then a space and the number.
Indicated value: gal 24845.8
